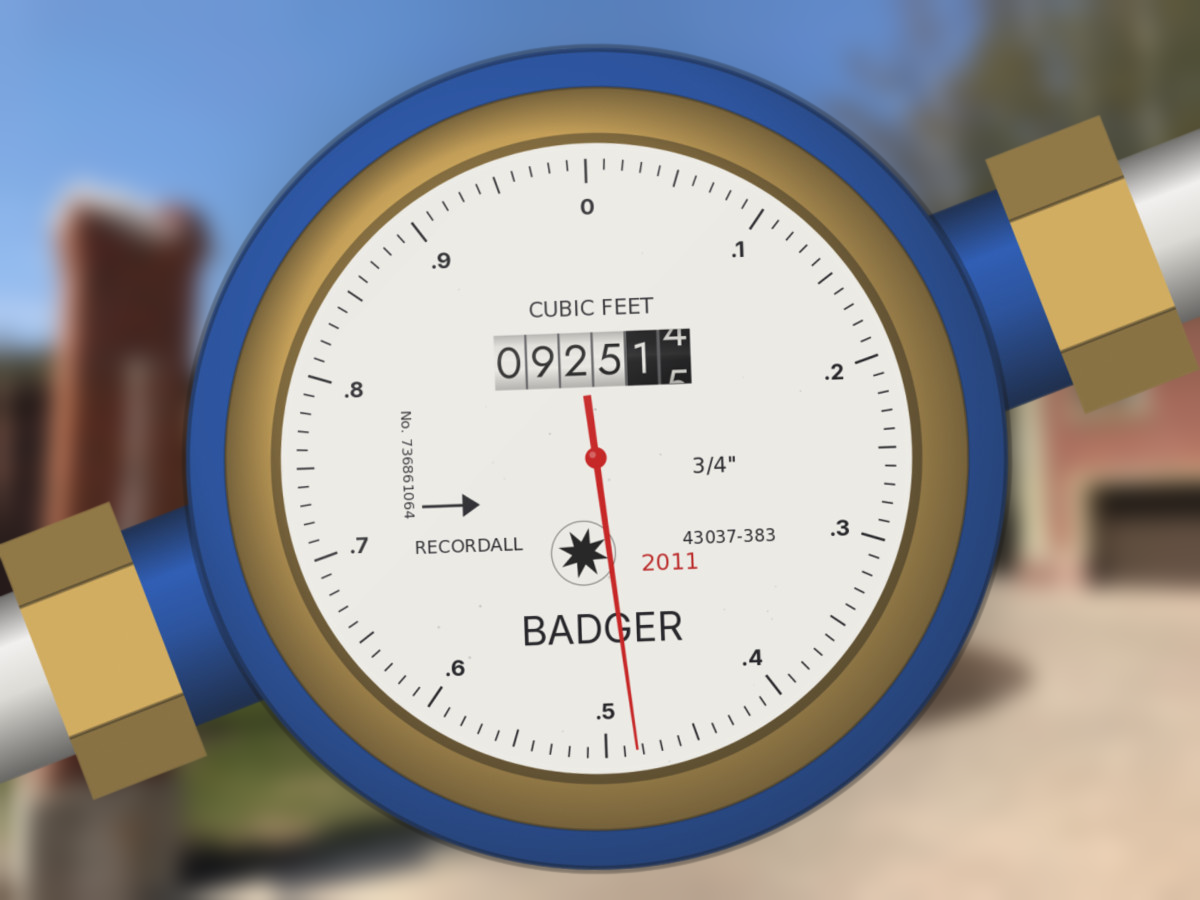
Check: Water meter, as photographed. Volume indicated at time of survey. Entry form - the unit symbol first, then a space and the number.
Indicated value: ft³ 92514.48
